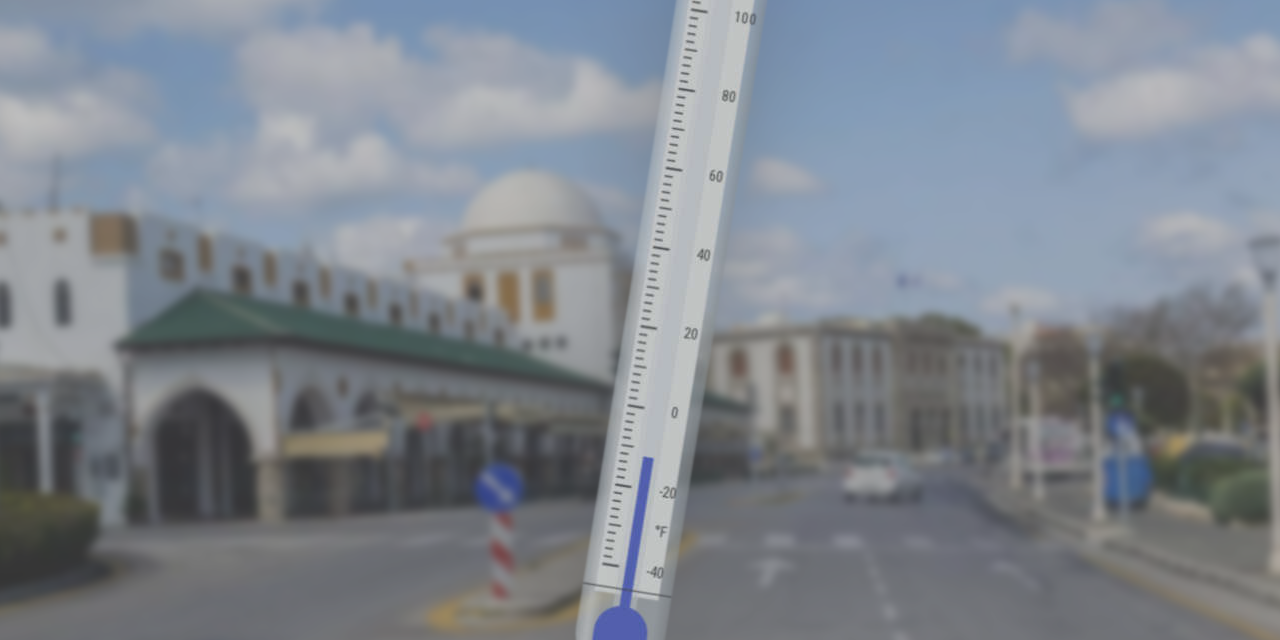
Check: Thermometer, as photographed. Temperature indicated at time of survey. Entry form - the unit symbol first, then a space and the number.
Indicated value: °F -12
